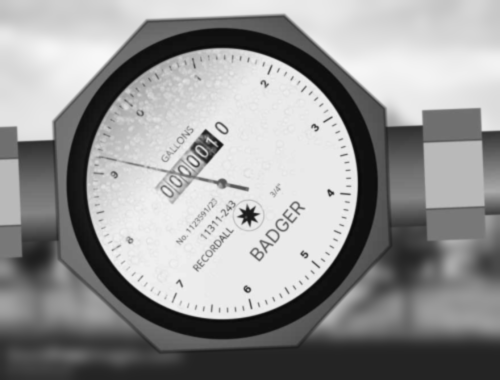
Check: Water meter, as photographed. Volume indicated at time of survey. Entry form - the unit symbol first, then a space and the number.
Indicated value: gal 9.2
